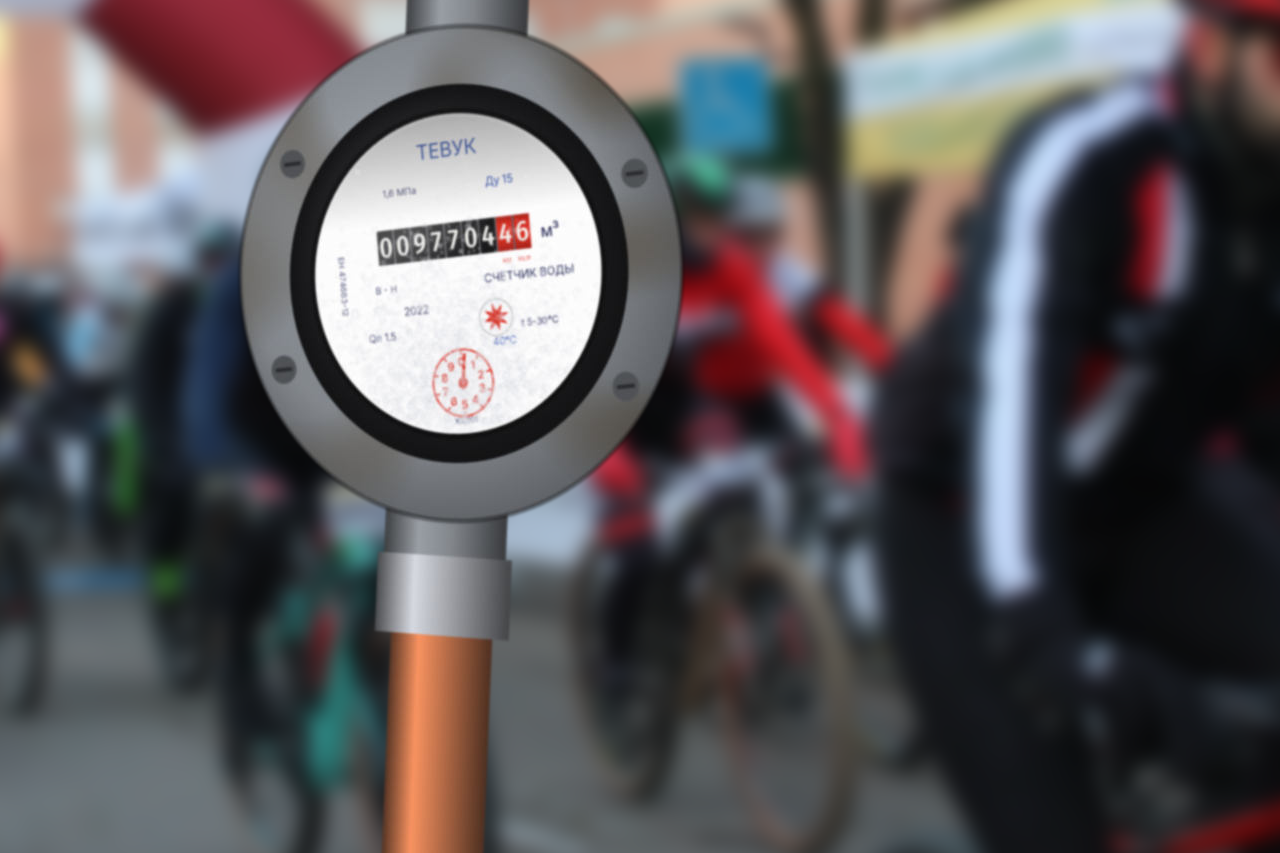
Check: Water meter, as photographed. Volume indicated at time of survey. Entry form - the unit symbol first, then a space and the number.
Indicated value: m³ 97704.460
